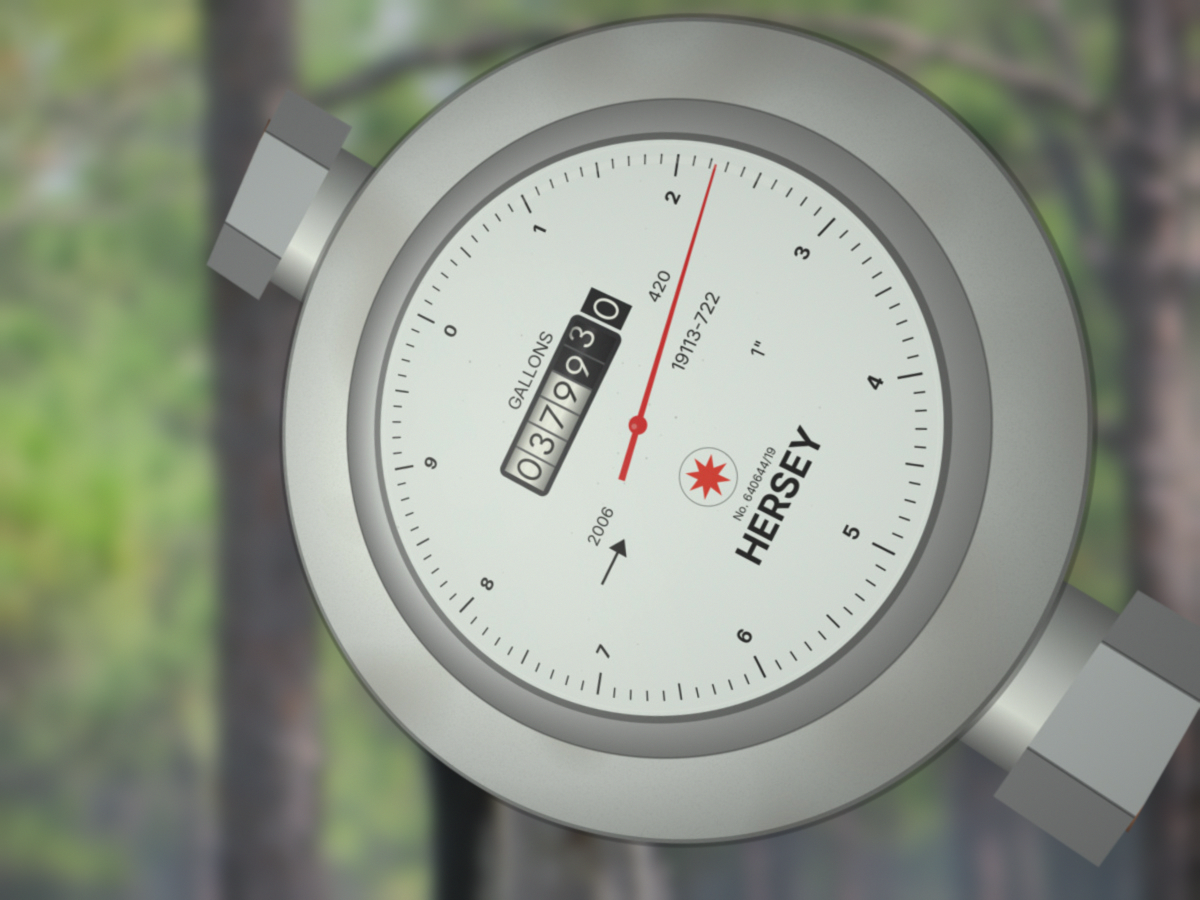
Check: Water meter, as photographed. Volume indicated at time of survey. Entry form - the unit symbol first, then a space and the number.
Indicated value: gal 379932.2
